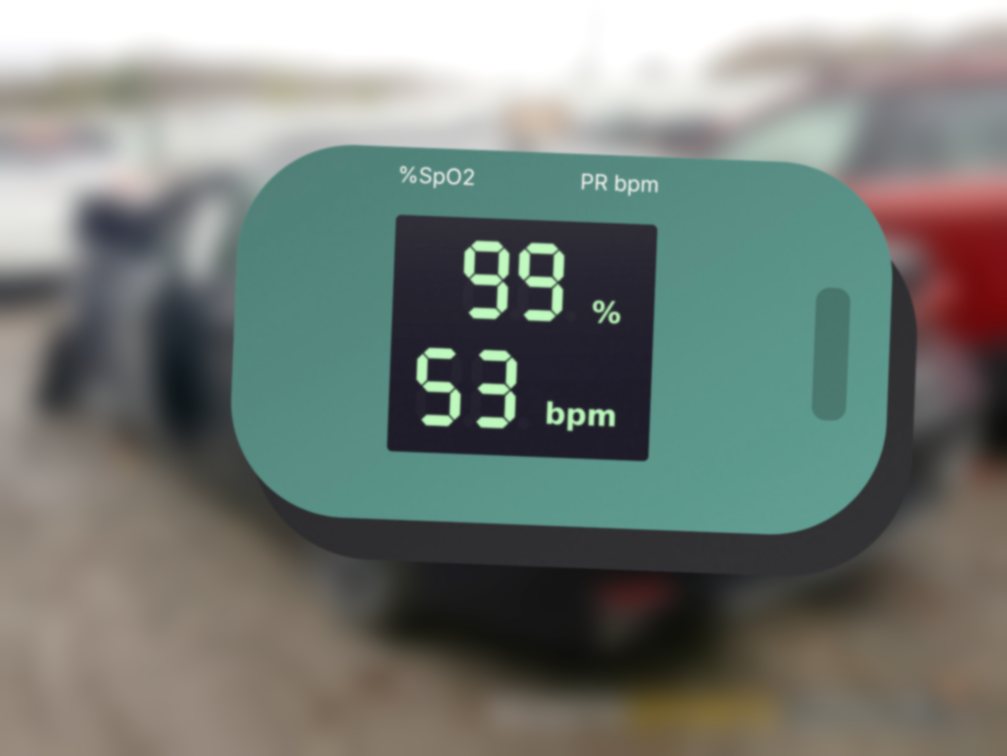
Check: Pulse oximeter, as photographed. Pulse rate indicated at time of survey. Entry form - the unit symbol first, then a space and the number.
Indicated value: bpm 53
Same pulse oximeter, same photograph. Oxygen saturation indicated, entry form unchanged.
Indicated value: % 99
